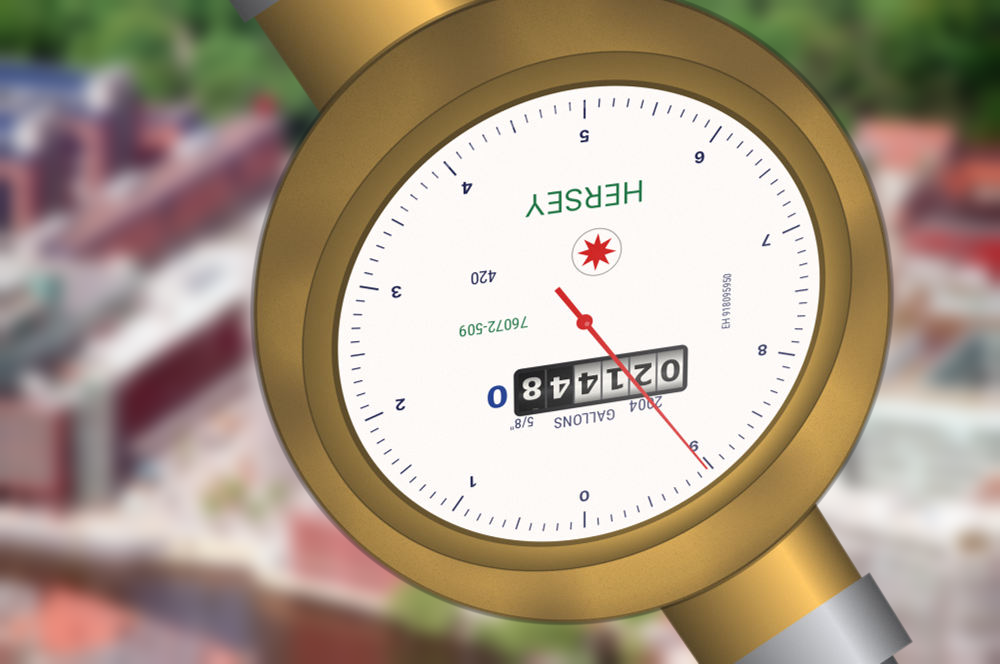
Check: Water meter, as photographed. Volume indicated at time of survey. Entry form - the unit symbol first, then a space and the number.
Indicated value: gal 214479.0
